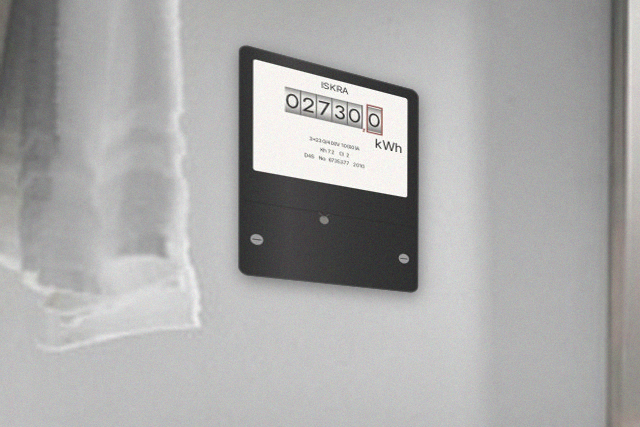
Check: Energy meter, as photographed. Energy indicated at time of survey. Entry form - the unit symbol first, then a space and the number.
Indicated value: kWh 2730.0
